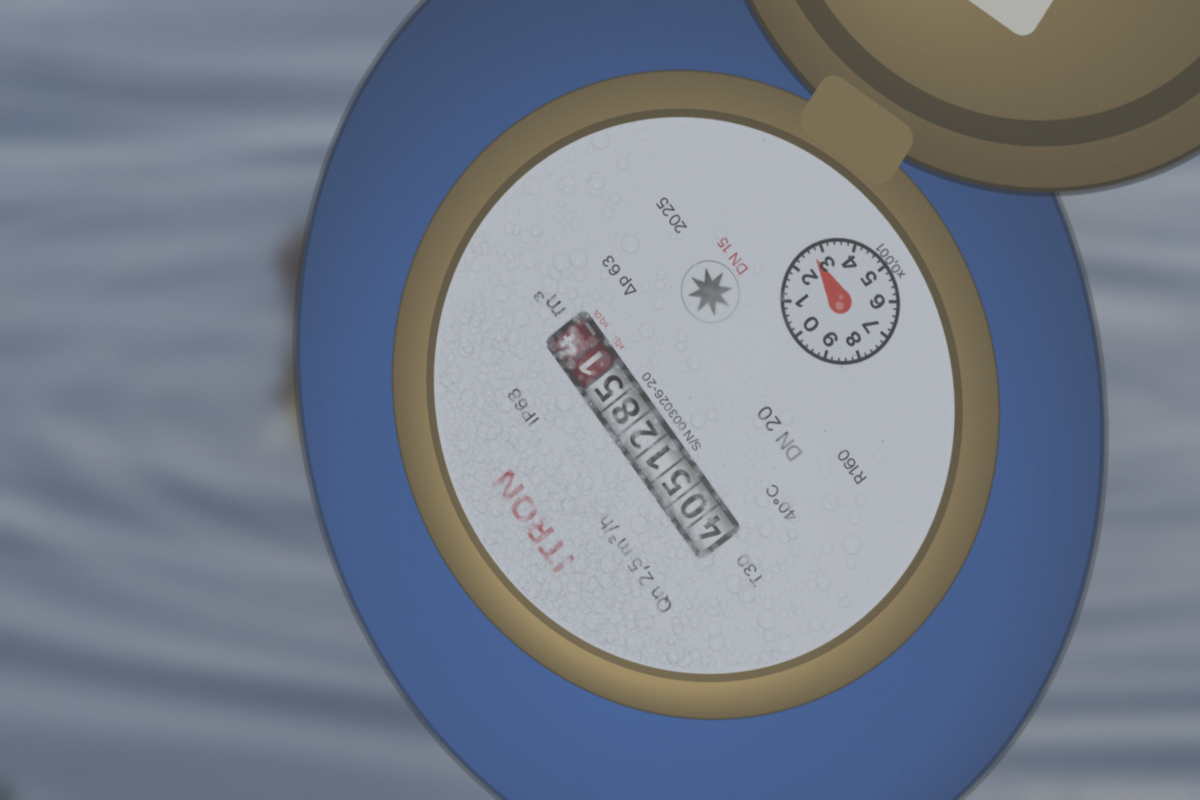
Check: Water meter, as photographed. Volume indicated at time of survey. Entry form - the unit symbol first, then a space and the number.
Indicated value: m³ 4051285.142
